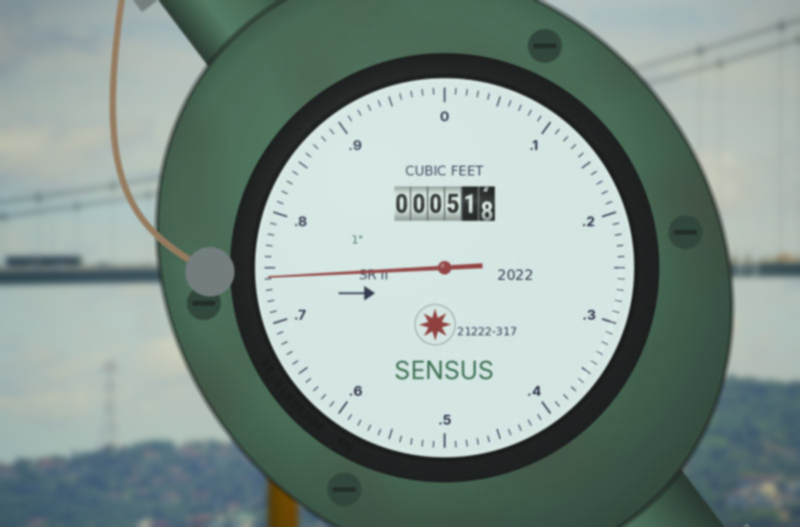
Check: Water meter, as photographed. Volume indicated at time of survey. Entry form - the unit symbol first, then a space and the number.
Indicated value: ft³ 517.74
